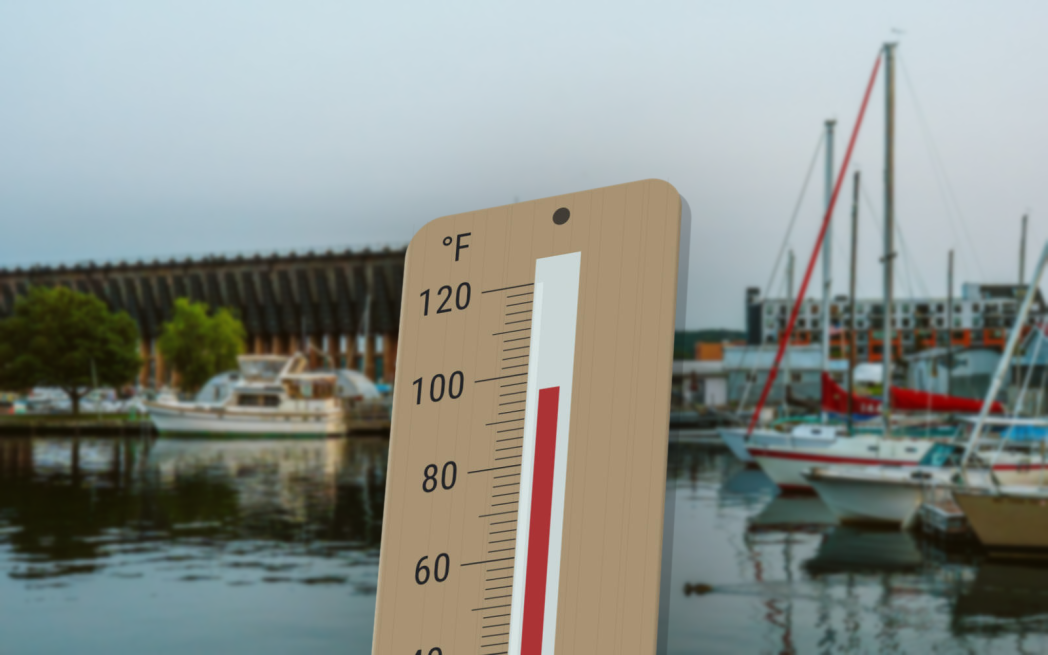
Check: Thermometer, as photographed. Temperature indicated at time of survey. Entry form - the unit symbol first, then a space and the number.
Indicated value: °F 96
